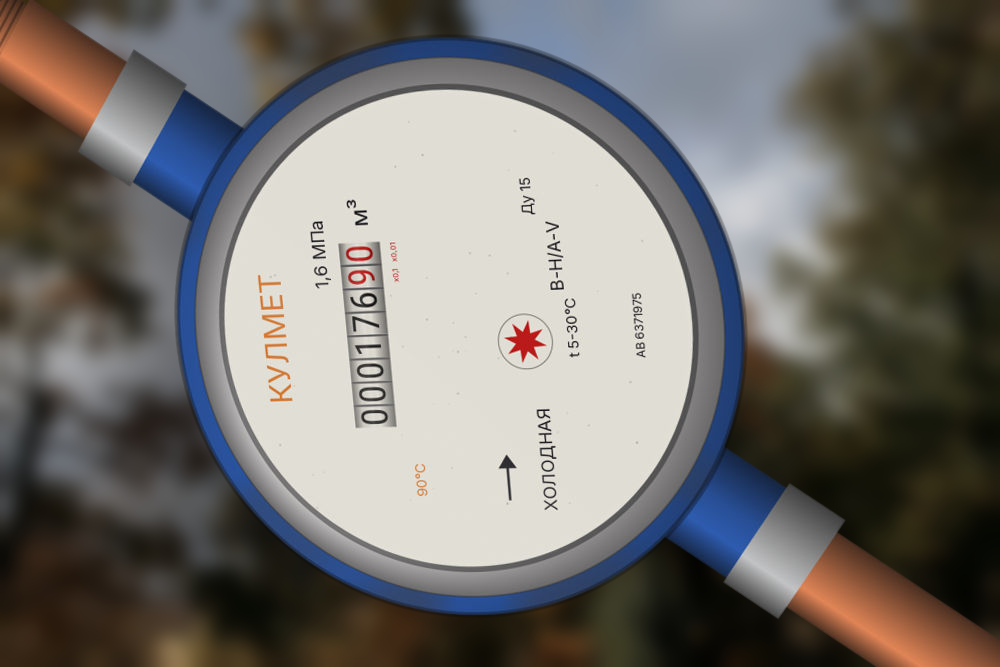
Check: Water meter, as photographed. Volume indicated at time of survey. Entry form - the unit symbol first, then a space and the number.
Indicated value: m³ 176.90
